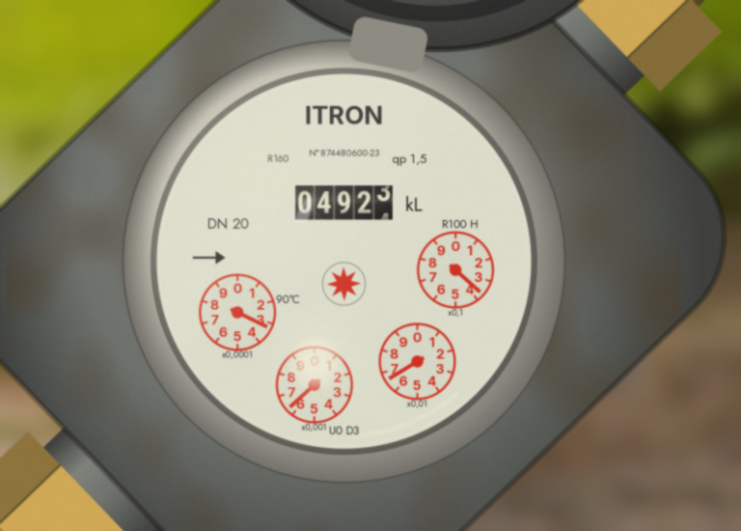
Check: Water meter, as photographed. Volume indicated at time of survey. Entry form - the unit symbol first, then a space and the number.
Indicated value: kL 4923.3663
